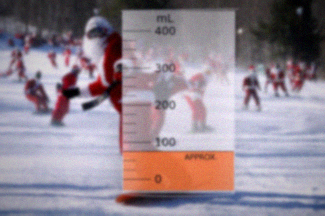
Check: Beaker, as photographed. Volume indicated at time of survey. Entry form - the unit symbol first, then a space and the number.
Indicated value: mL 75
